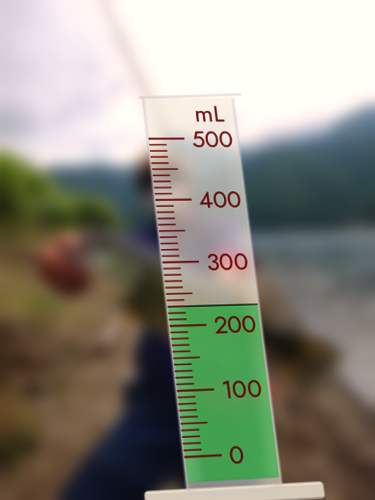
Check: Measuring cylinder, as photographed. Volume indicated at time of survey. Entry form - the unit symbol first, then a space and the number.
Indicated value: mL 230
